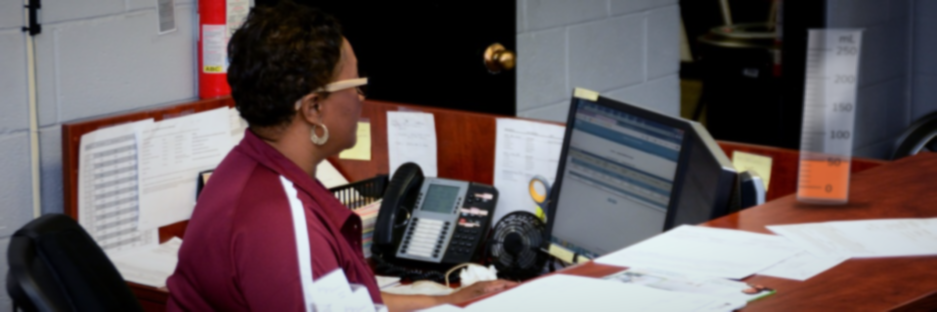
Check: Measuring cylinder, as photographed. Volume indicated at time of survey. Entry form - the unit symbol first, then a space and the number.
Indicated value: mL 50
